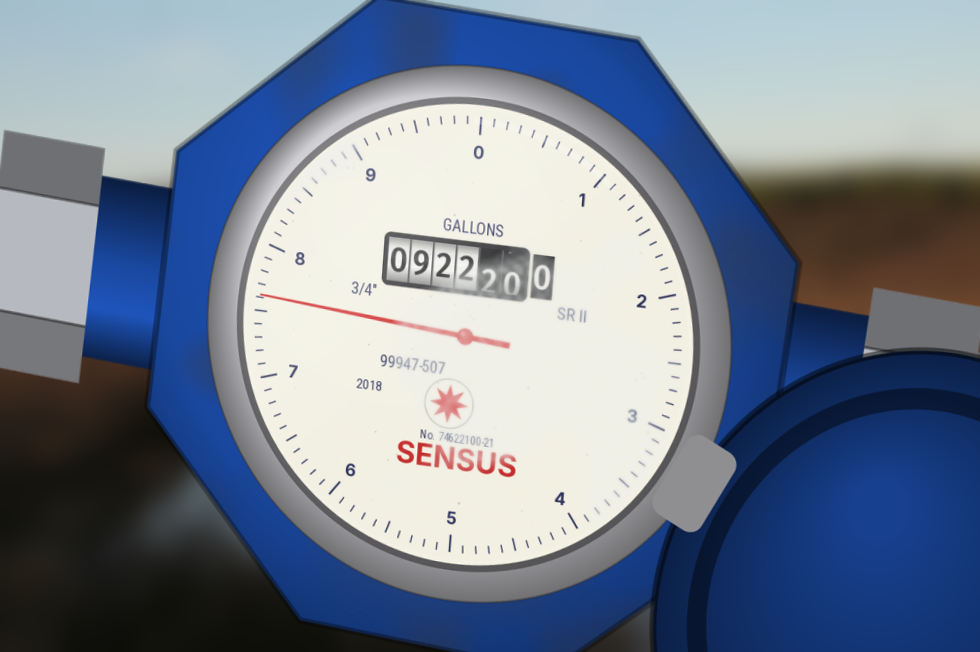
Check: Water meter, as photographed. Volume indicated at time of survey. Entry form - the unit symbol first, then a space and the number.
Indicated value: gal 922197.6
